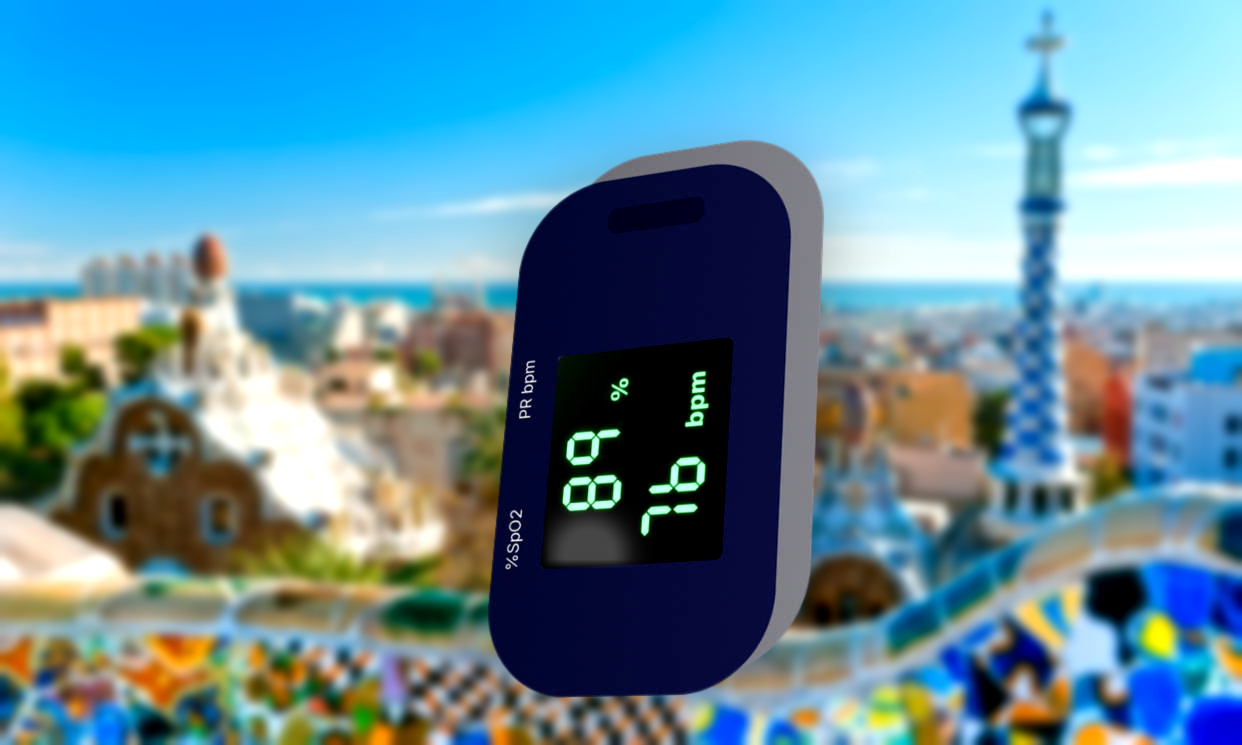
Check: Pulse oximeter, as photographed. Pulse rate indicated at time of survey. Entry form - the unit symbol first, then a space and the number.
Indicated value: bpm 76
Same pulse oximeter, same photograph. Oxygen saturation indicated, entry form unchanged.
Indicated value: % 89
